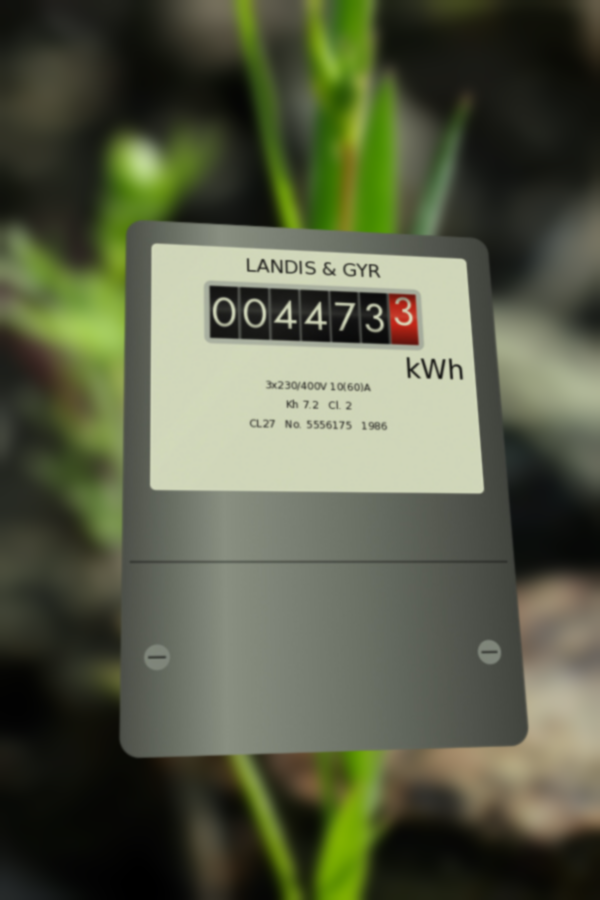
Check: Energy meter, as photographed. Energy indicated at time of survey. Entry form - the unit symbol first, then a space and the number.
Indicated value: kWh 4473.3
